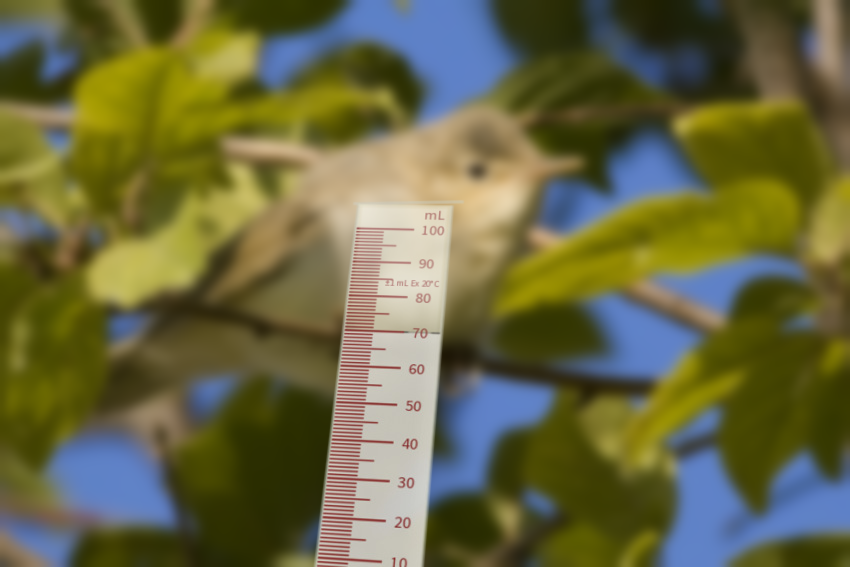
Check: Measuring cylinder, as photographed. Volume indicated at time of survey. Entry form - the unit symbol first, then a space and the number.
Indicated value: mL 70
